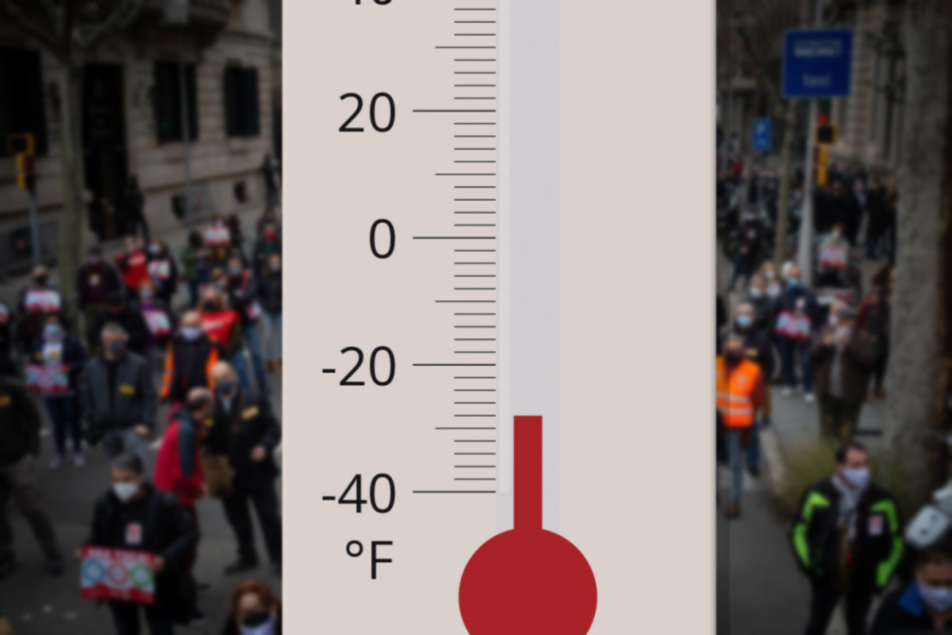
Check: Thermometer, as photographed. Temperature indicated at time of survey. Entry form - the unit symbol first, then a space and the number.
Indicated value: °F -28
